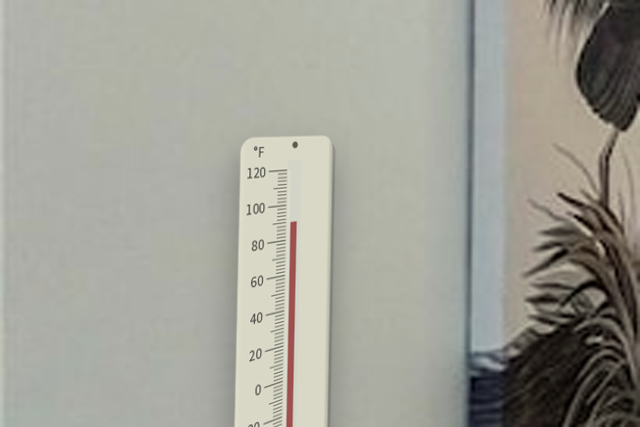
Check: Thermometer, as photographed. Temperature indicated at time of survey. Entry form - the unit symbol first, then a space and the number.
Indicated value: °F 90
